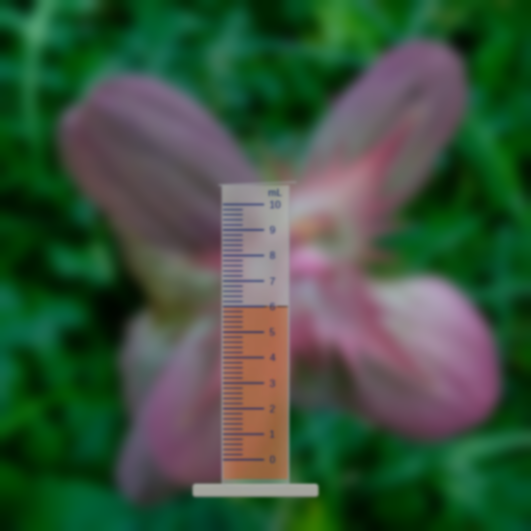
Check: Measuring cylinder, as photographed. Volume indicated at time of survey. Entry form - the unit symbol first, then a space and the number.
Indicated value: mL 6
